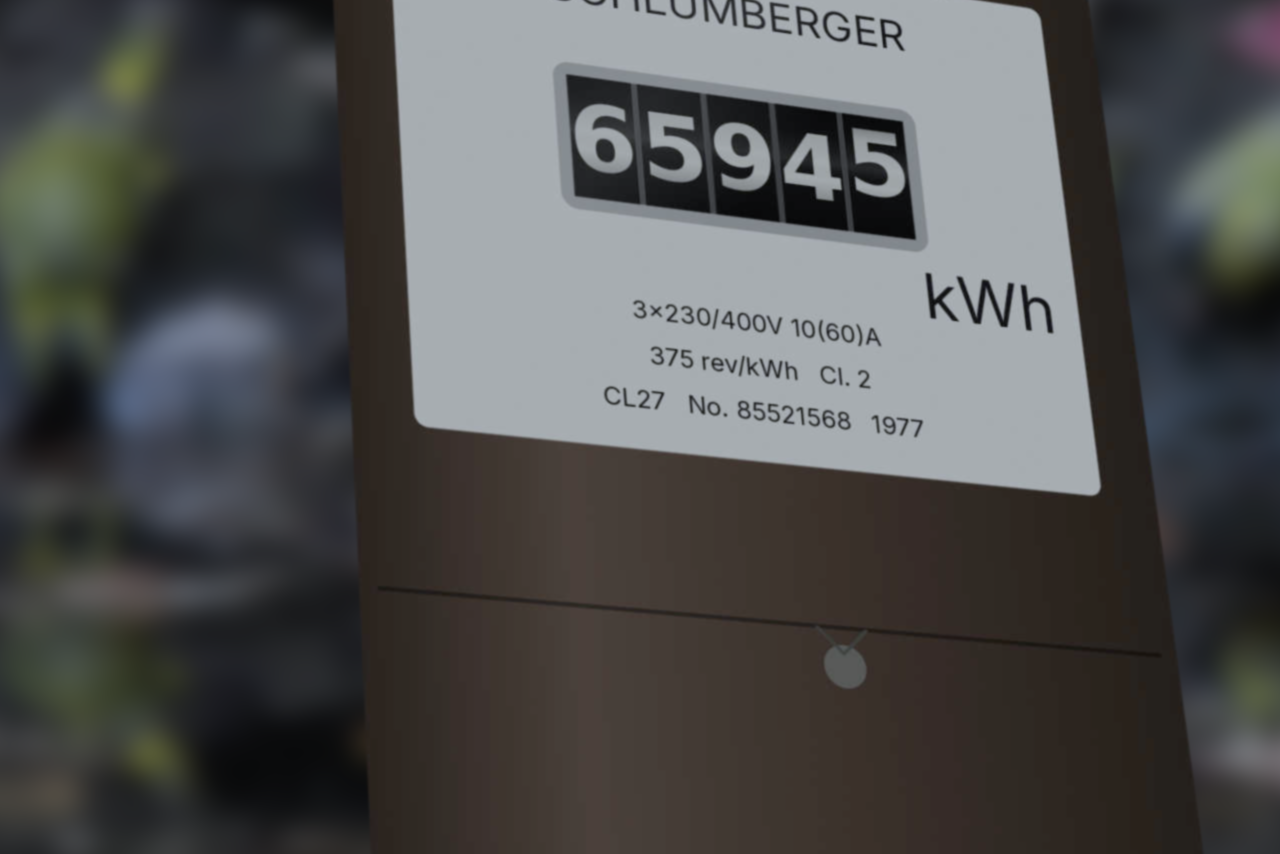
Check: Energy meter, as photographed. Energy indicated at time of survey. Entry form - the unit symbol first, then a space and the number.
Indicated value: kWh 65945
